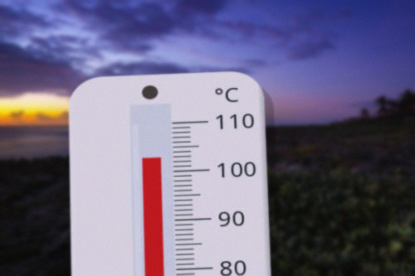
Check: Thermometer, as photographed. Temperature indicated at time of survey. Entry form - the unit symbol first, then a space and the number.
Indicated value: °C 103
